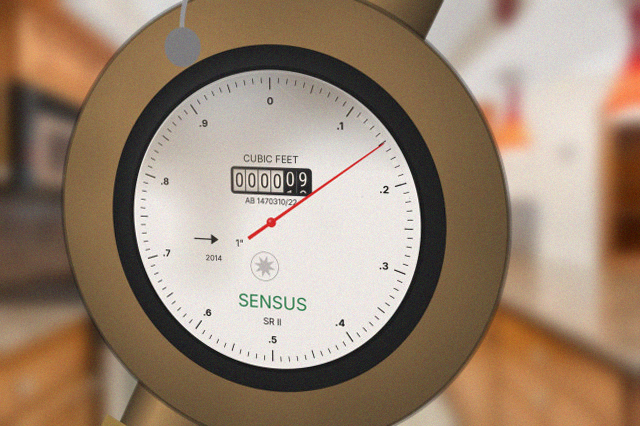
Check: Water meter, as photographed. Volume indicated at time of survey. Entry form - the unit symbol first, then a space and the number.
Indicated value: ft³ 9.15
